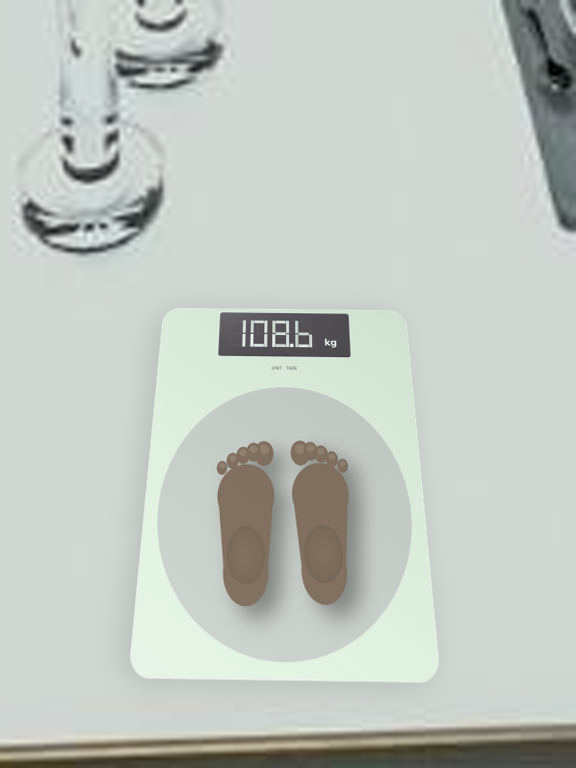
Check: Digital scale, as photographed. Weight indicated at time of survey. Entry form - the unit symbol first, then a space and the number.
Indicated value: kg 108.6
